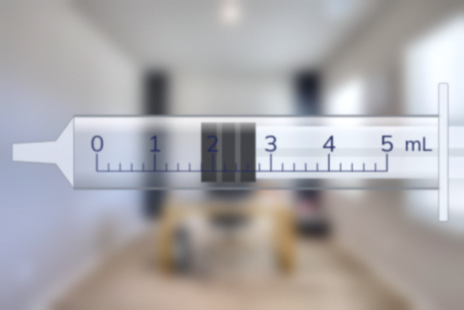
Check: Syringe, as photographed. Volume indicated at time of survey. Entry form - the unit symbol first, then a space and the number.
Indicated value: mL 1.8
